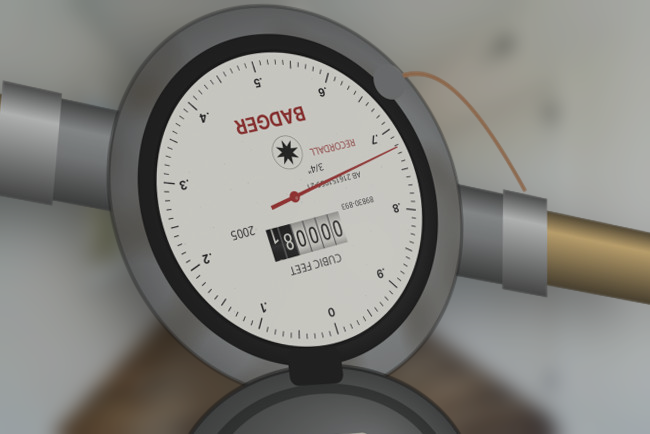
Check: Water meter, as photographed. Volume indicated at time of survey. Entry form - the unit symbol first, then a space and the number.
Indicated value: ft³ 80.72
